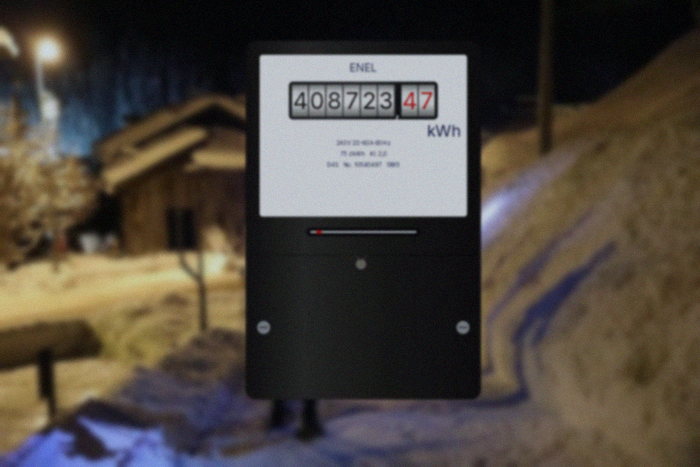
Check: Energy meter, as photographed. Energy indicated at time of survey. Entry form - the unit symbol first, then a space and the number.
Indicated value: kWh 408723.47
